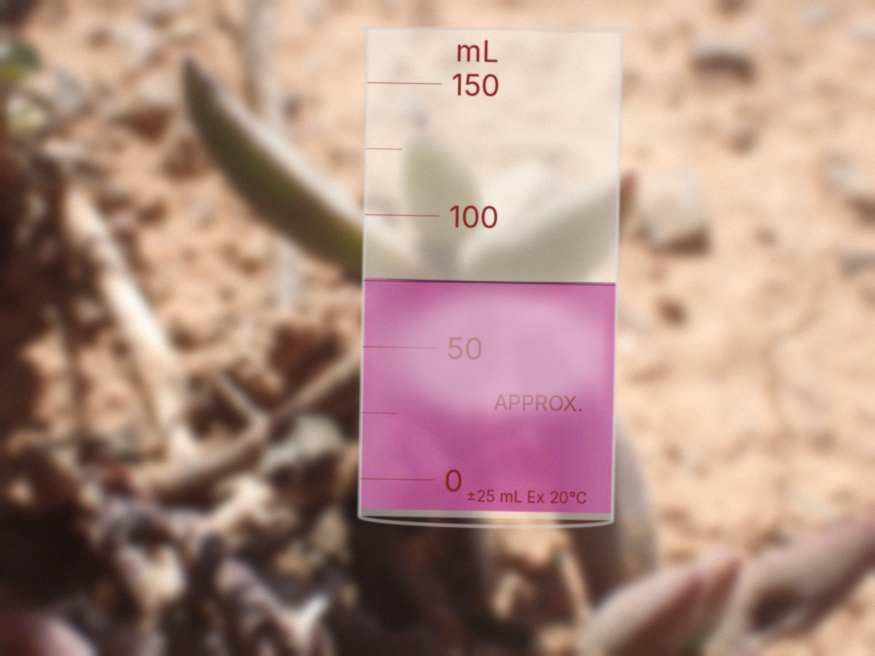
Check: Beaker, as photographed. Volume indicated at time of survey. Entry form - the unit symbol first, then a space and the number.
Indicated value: mL 75
